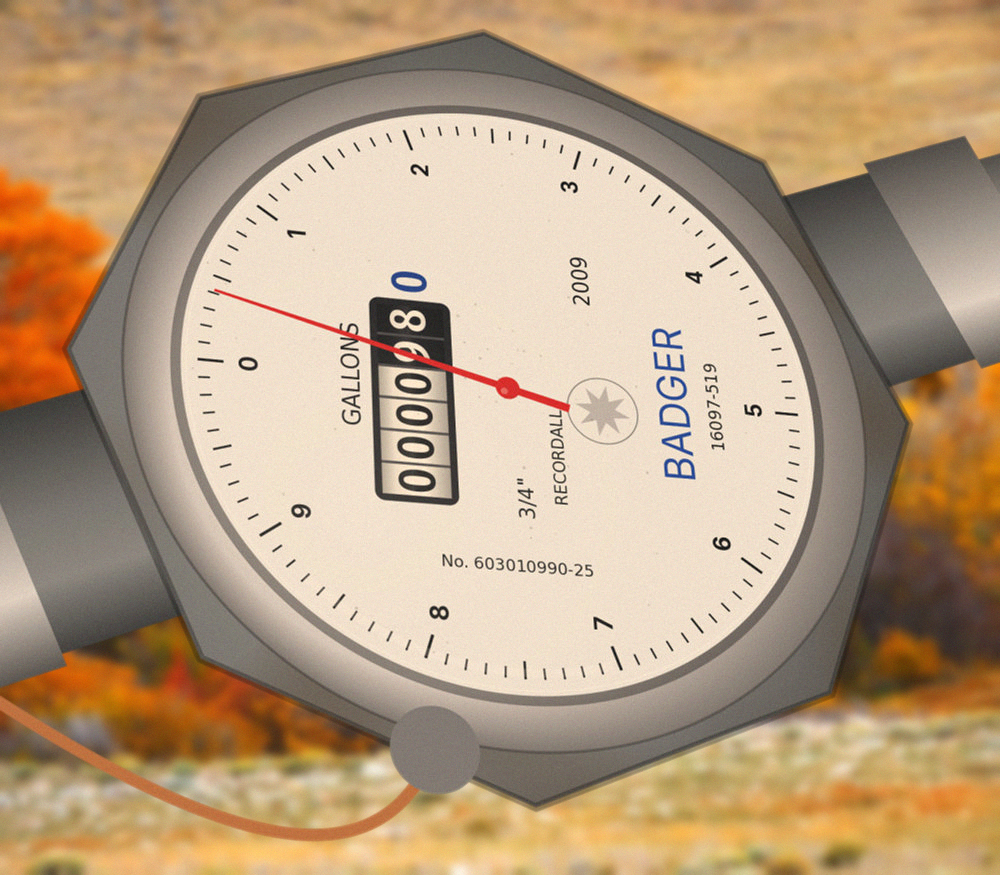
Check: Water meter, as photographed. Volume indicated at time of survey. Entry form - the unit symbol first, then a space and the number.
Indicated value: gal 980.4
